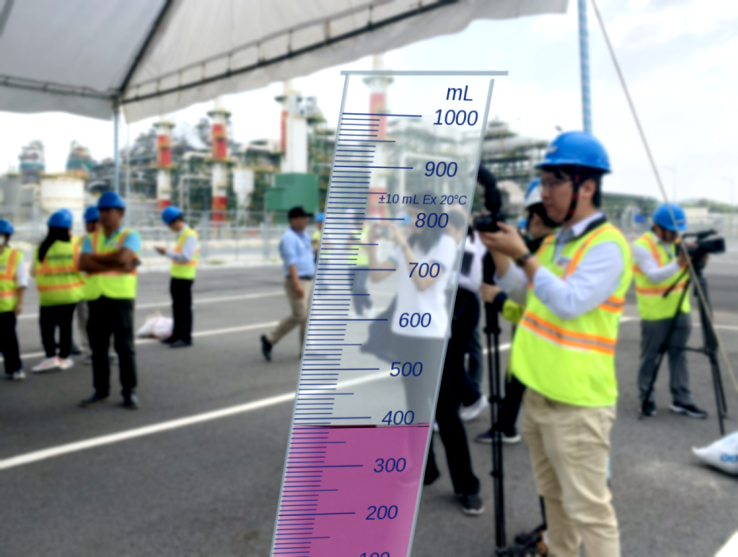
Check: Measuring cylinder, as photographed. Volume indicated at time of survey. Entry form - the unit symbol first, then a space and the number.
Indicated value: mL 380
